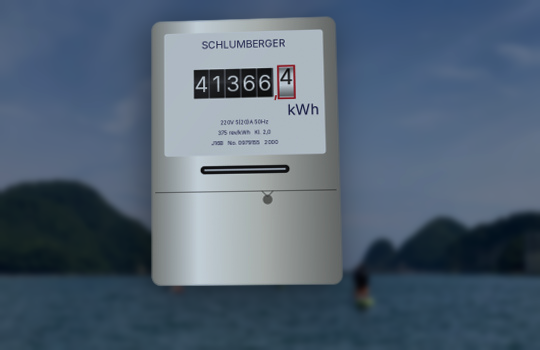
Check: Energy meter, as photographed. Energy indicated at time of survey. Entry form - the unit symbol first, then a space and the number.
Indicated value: kWh 41366.4
